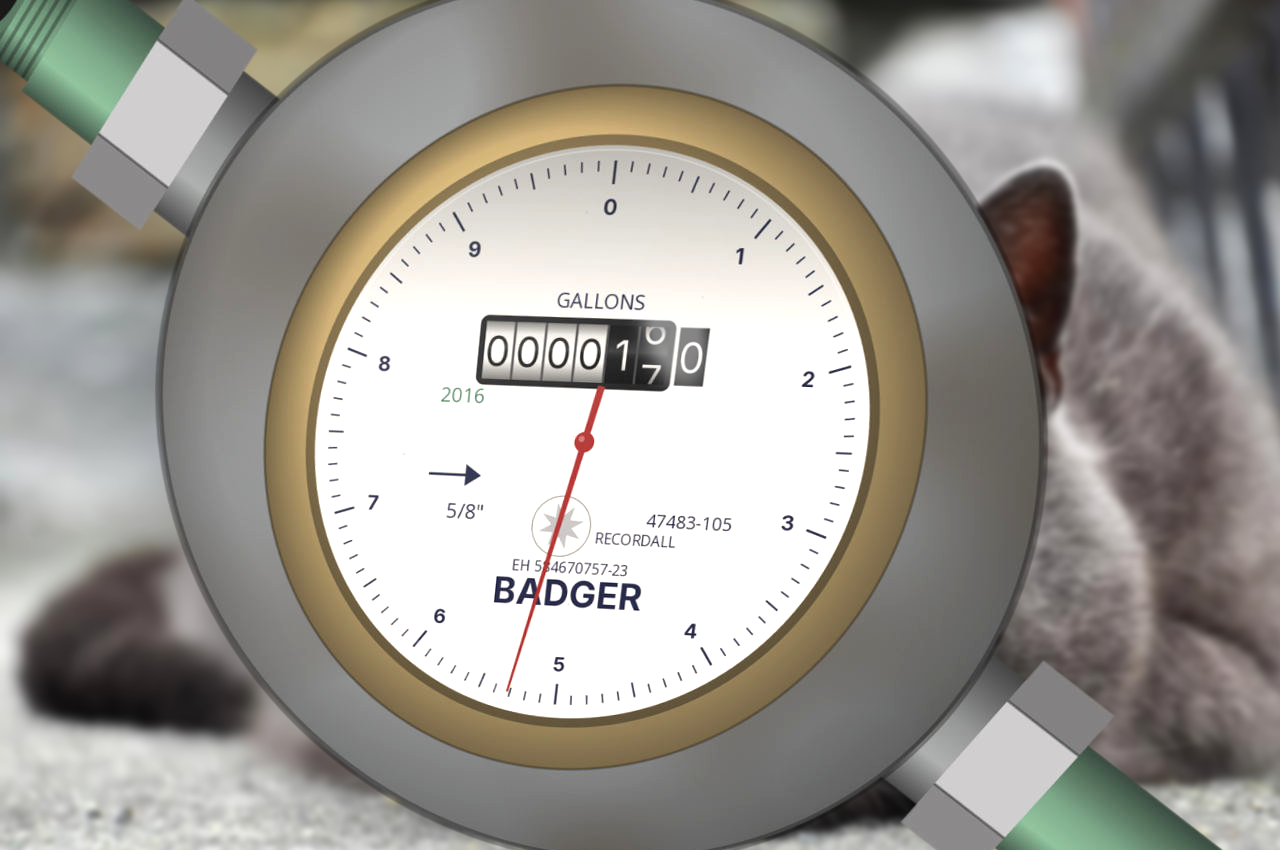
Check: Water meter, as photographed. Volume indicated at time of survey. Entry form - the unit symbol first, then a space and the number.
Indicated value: gal 165.3
